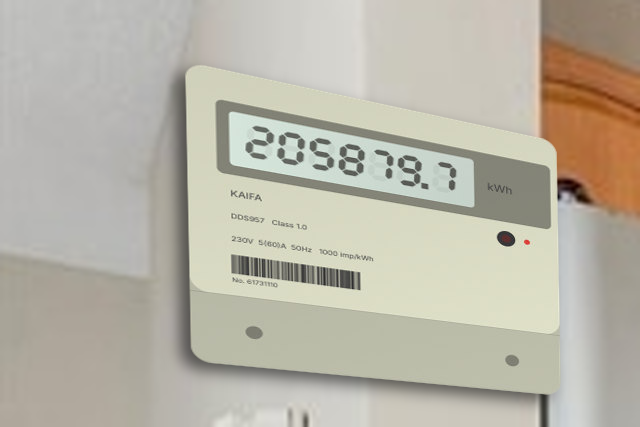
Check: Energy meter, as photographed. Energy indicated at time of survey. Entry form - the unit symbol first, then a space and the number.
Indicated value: kWh 205879.7
